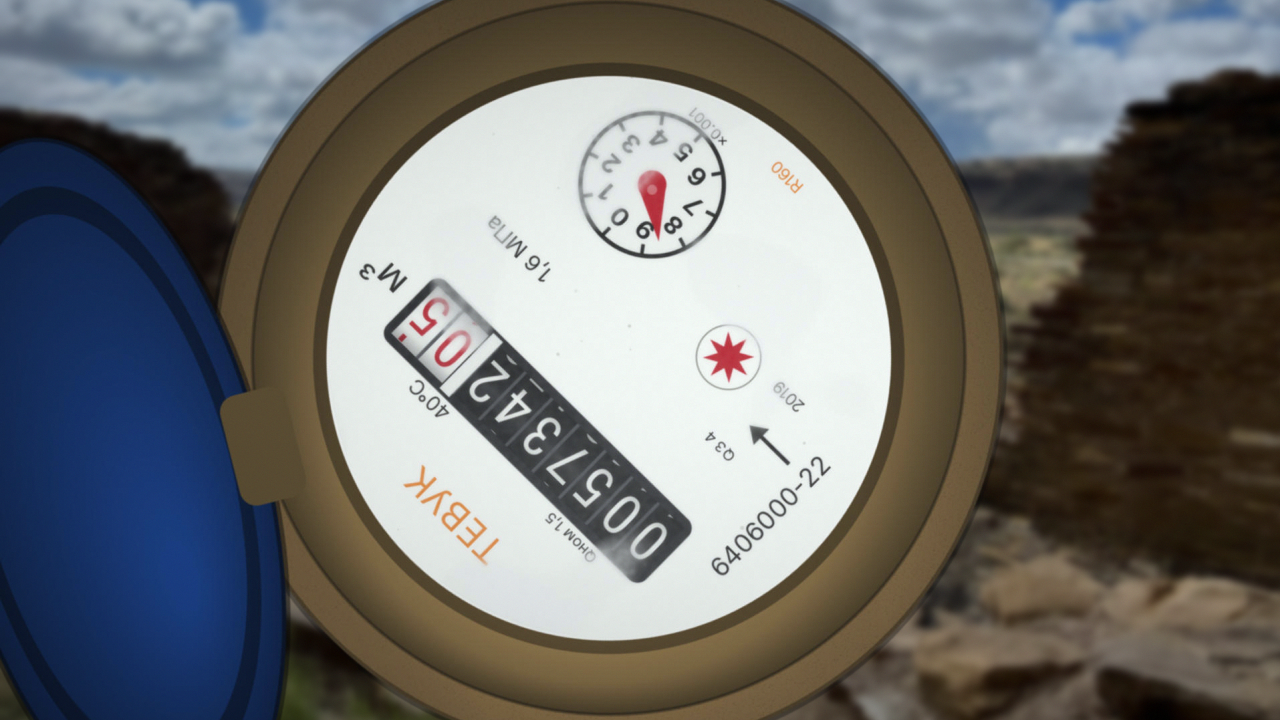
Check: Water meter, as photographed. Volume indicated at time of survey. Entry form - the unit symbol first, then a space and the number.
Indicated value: m³ 57342.048
